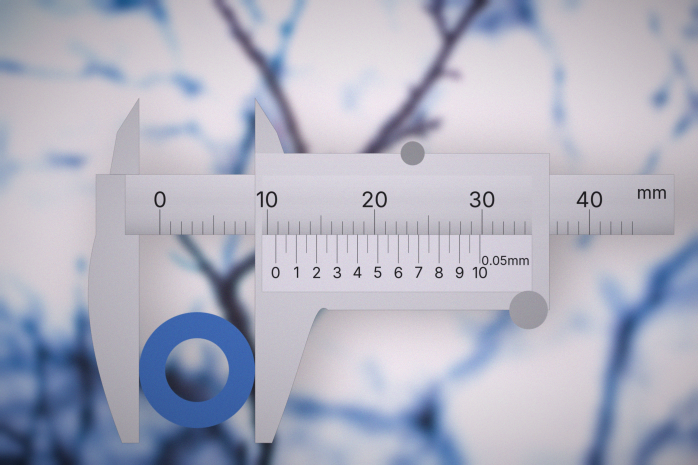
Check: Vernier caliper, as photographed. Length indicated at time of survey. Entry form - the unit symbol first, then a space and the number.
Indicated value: mm 10.8
